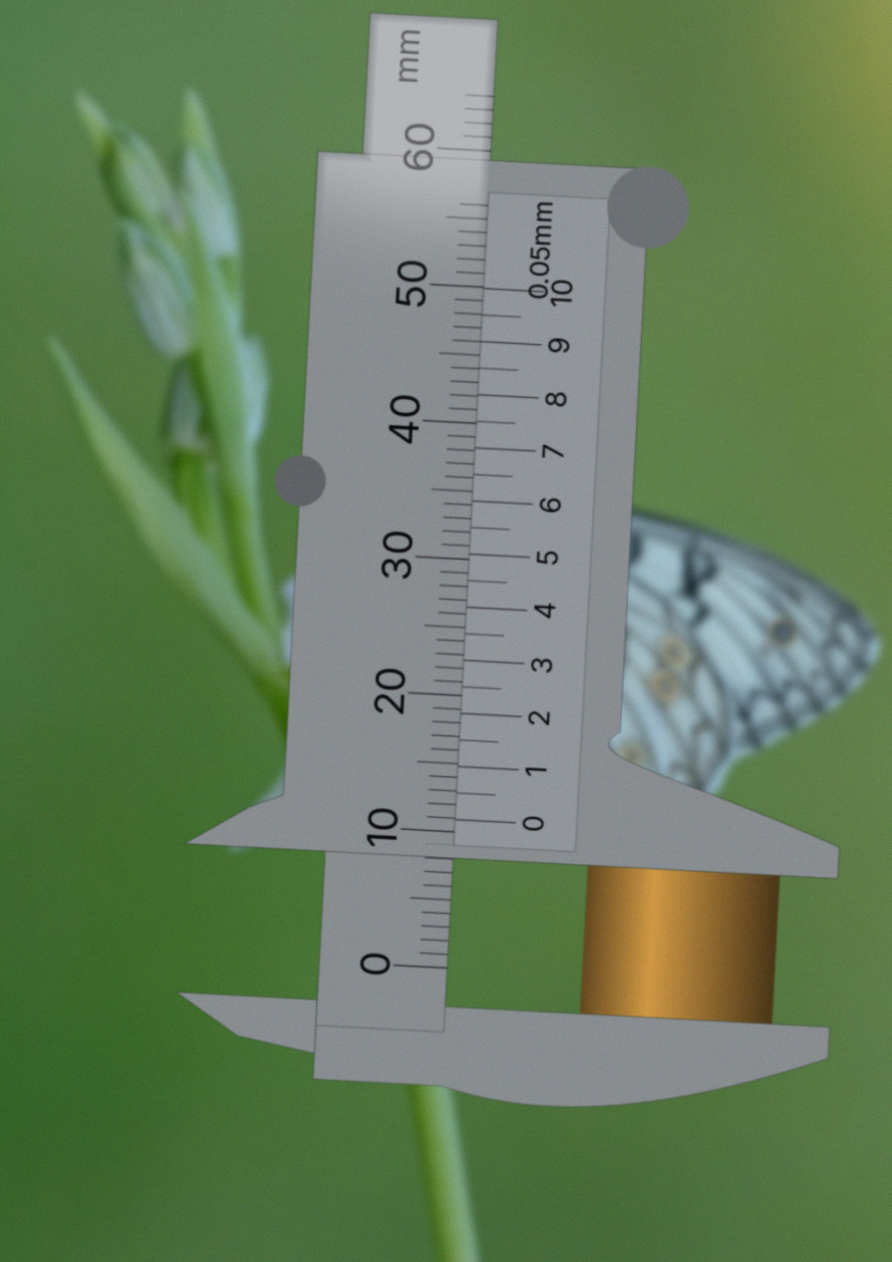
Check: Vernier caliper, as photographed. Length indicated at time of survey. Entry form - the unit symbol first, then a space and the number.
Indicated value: mm 10.9
